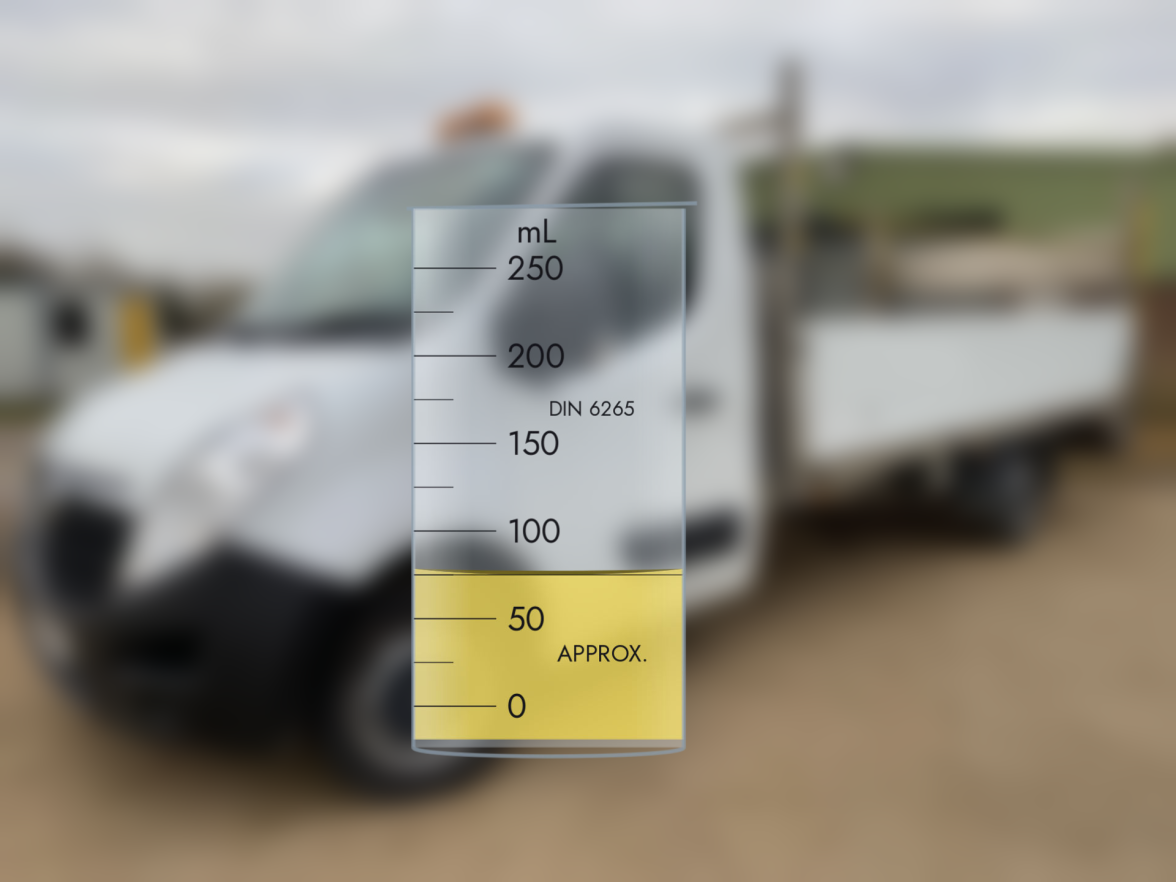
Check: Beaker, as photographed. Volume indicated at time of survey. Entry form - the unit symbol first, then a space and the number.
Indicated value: mL 75
